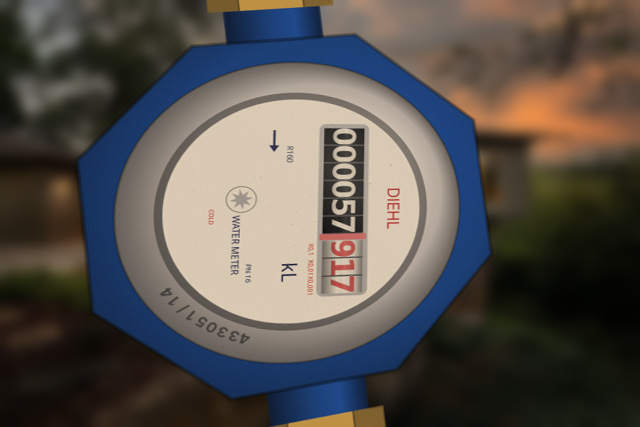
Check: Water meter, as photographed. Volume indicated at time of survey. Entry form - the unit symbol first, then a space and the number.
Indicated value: kL 57.917
